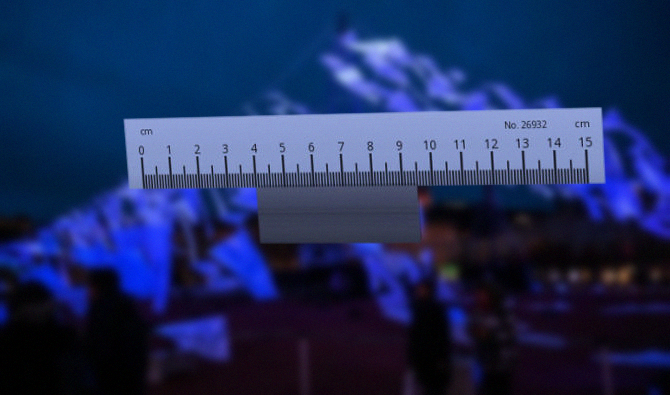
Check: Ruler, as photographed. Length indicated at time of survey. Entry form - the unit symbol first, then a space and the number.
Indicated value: cm 5.5
